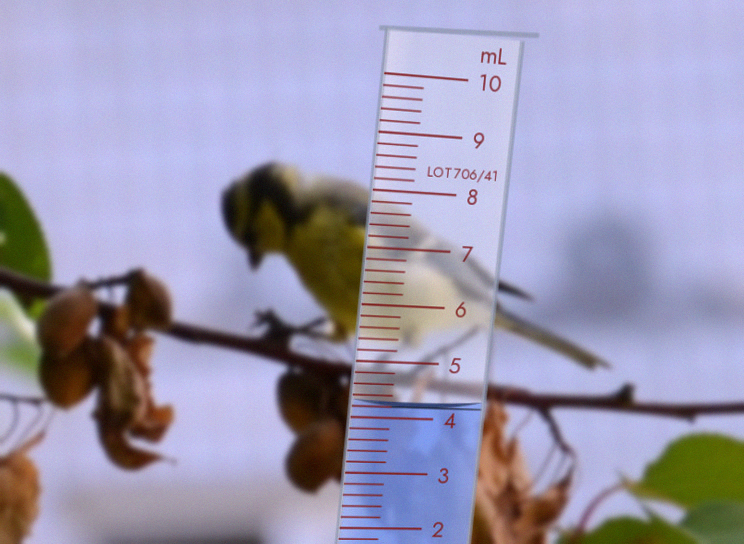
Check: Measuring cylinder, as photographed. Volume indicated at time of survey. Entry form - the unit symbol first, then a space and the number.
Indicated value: mL 4.2
